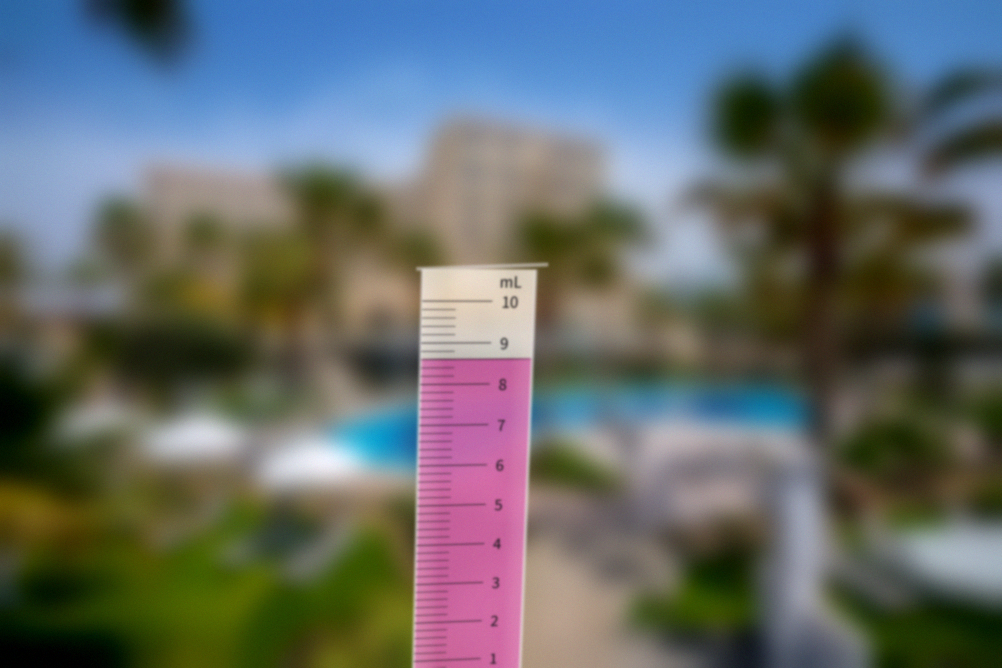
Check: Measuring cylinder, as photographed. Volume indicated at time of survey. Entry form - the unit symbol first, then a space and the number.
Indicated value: mL 8.6
